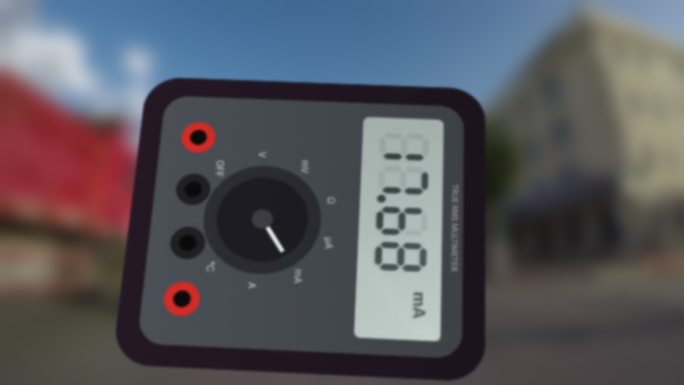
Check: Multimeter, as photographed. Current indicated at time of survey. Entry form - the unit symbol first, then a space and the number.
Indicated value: mA 17.68
